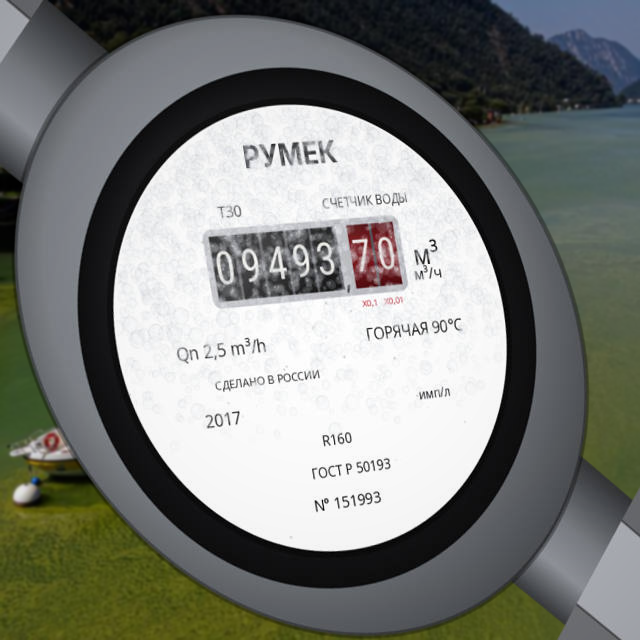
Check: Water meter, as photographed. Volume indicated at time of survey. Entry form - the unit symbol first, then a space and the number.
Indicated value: m³ 9493.70
